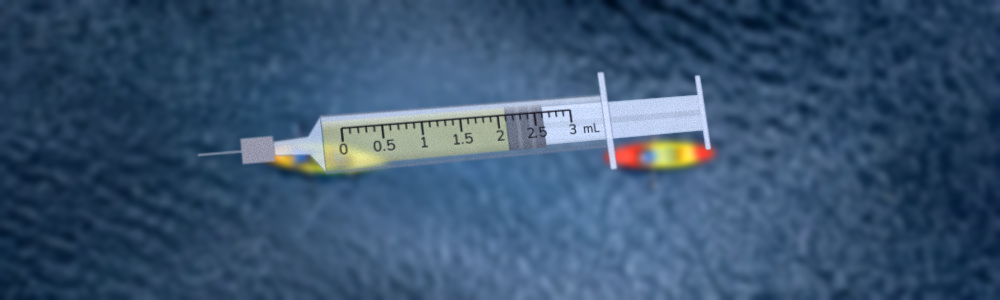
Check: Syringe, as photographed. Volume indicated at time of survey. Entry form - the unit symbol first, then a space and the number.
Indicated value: mL 2.1
